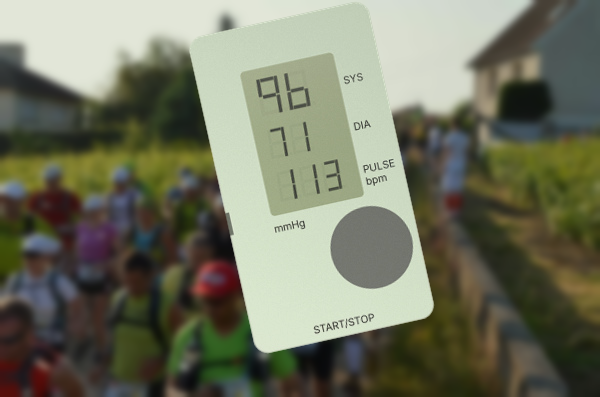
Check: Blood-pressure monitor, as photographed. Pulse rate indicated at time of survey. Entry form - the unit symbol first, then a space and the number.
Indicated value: bpm 113
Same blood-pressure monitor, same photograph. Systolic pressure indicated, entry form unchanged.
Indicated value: mmHg 96
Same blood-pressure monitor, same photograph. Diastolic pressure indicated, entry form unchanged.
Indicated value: mmHg 71
